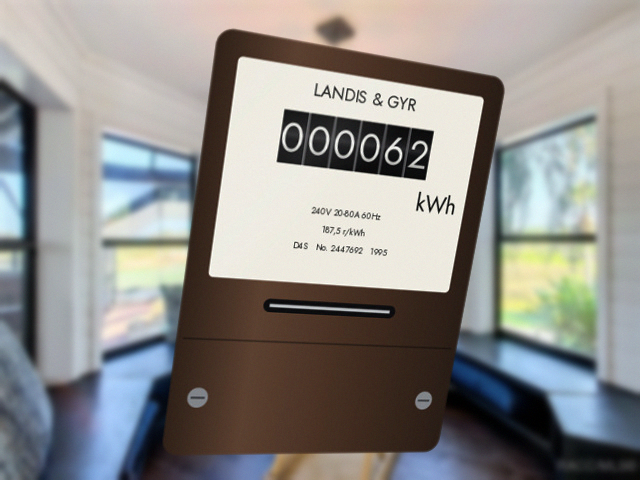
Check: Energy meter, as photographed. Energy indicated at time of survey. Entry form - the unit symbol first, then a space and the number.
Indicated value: kWh 62
